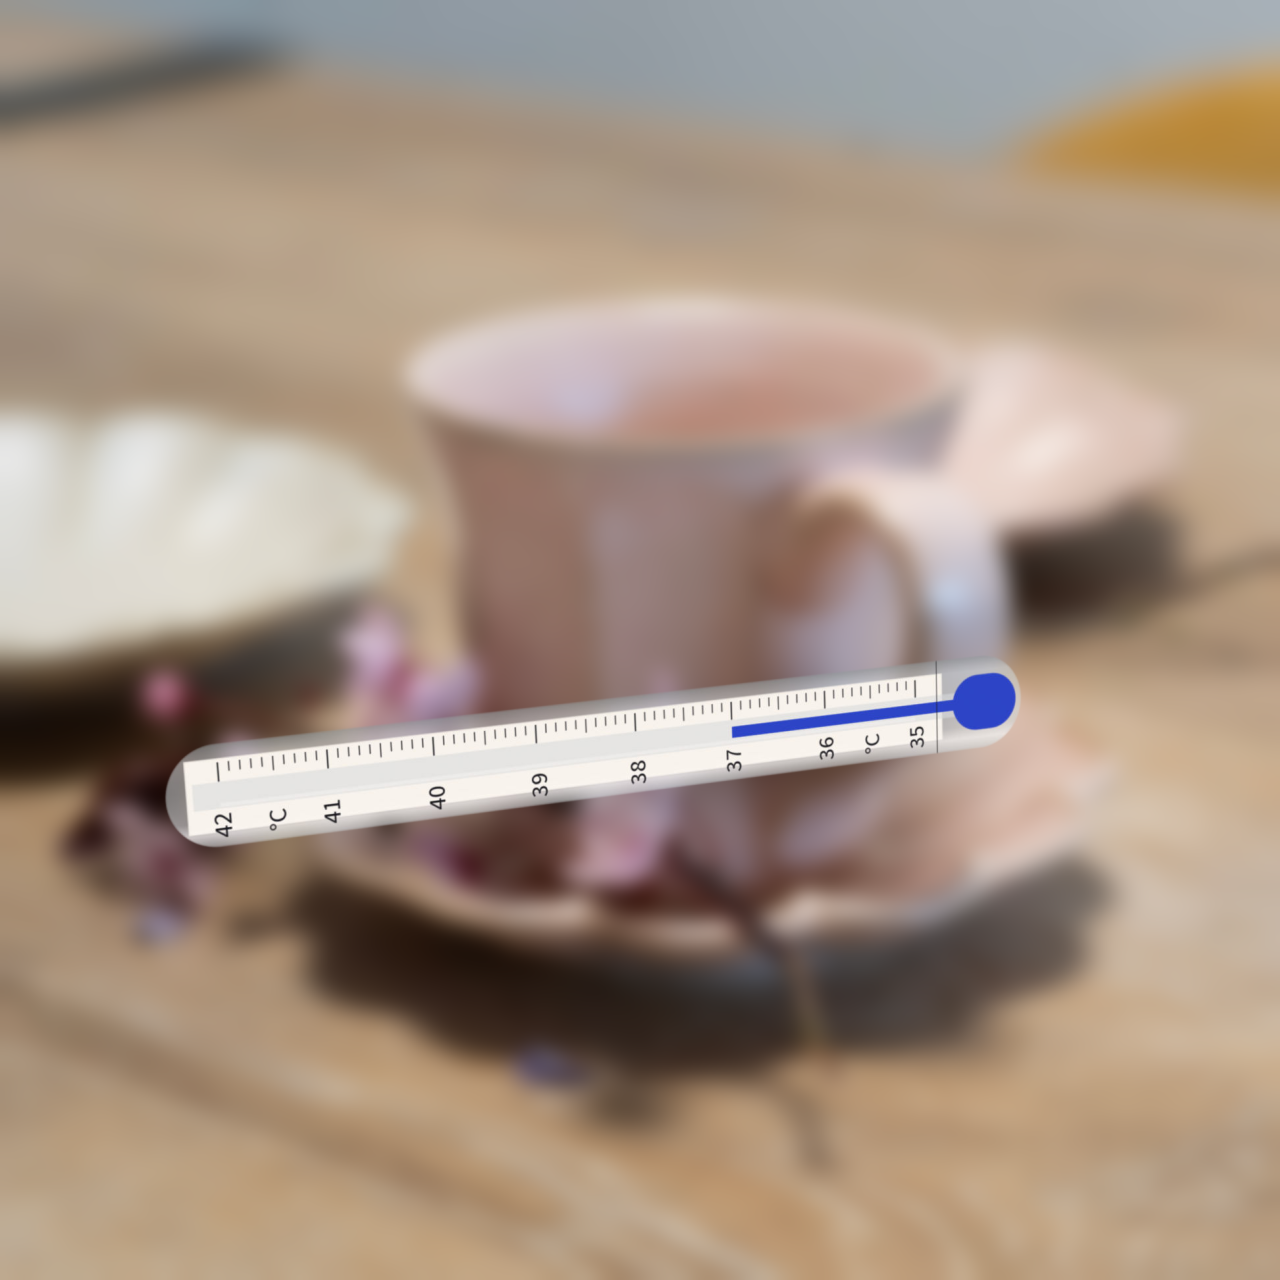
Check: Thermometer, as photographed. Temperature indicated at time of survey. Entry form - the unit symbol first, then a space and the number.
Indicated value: °C 37
